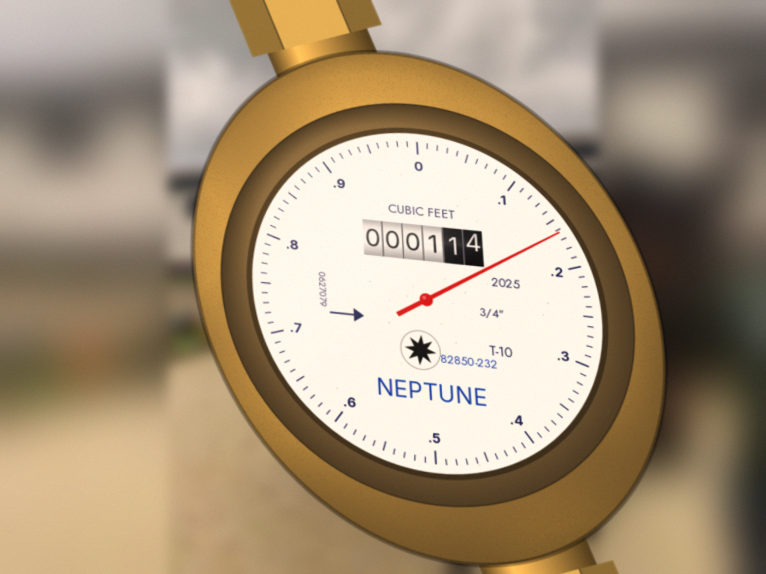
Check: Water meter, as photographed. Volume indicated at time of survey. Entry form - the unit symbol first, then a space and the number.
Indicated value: ft³ 114.16
